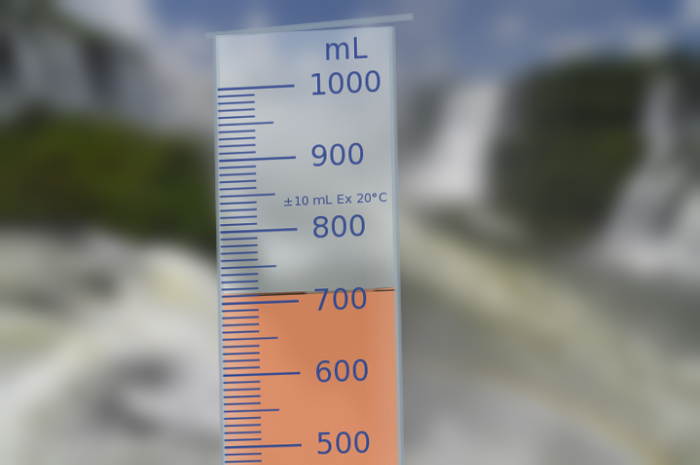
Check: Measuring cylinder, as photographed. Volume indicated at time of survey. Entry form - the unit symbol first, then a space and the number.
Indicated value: mL 710
